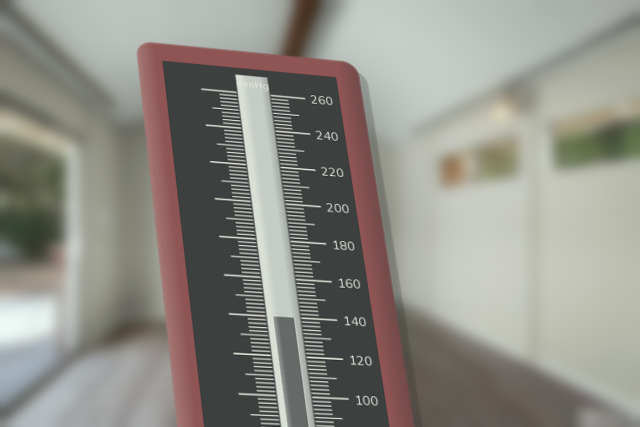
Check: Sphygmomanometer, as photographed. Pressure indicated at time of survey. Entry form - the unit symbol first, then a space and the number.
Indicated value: mmHg 140
